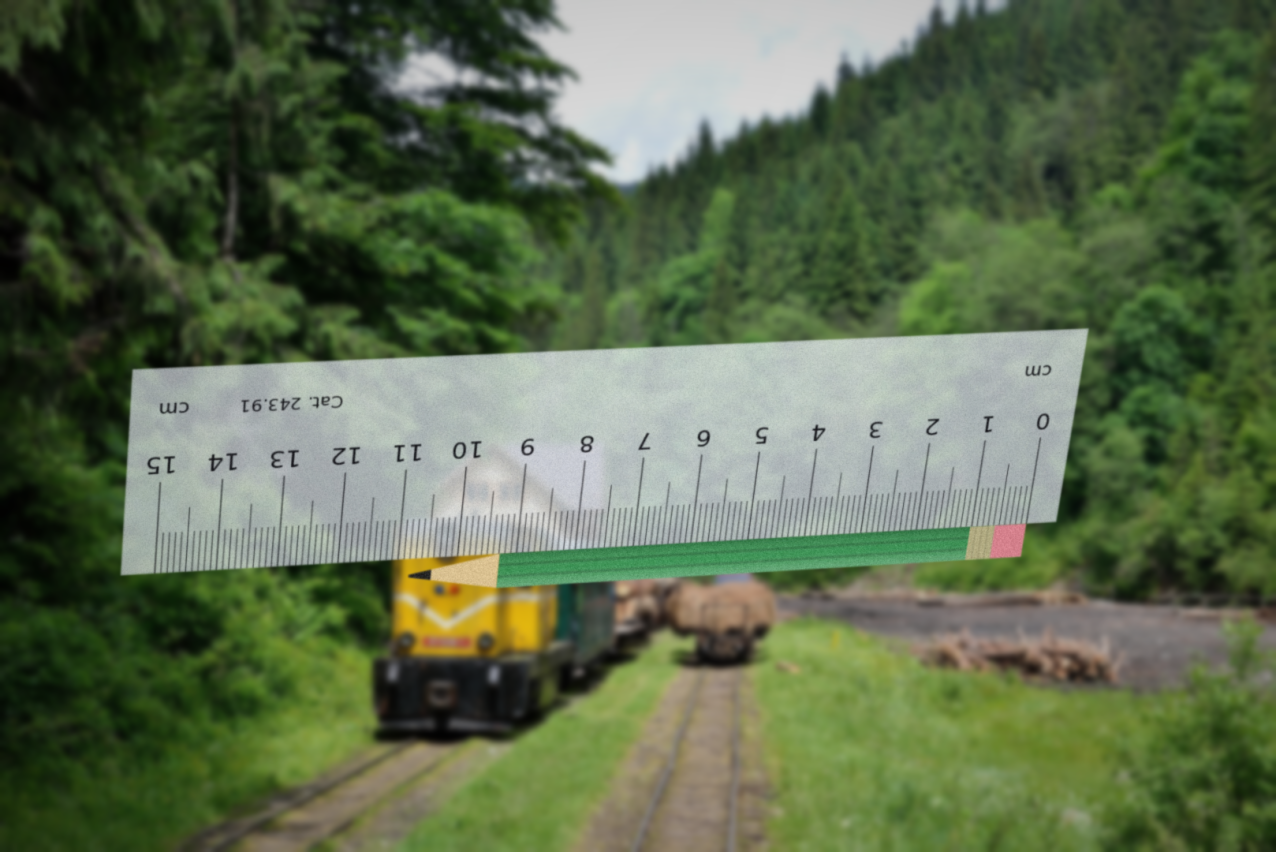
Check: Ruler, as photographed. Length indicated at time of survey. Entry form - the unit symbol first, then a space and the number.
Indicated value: cm 10.8
